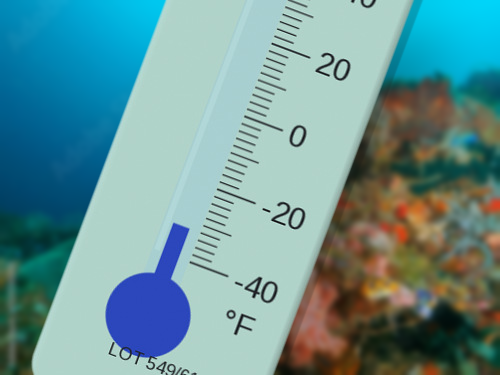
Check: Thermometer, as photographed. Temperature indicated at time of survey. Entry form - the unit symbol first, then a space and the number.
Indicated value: °F -32
